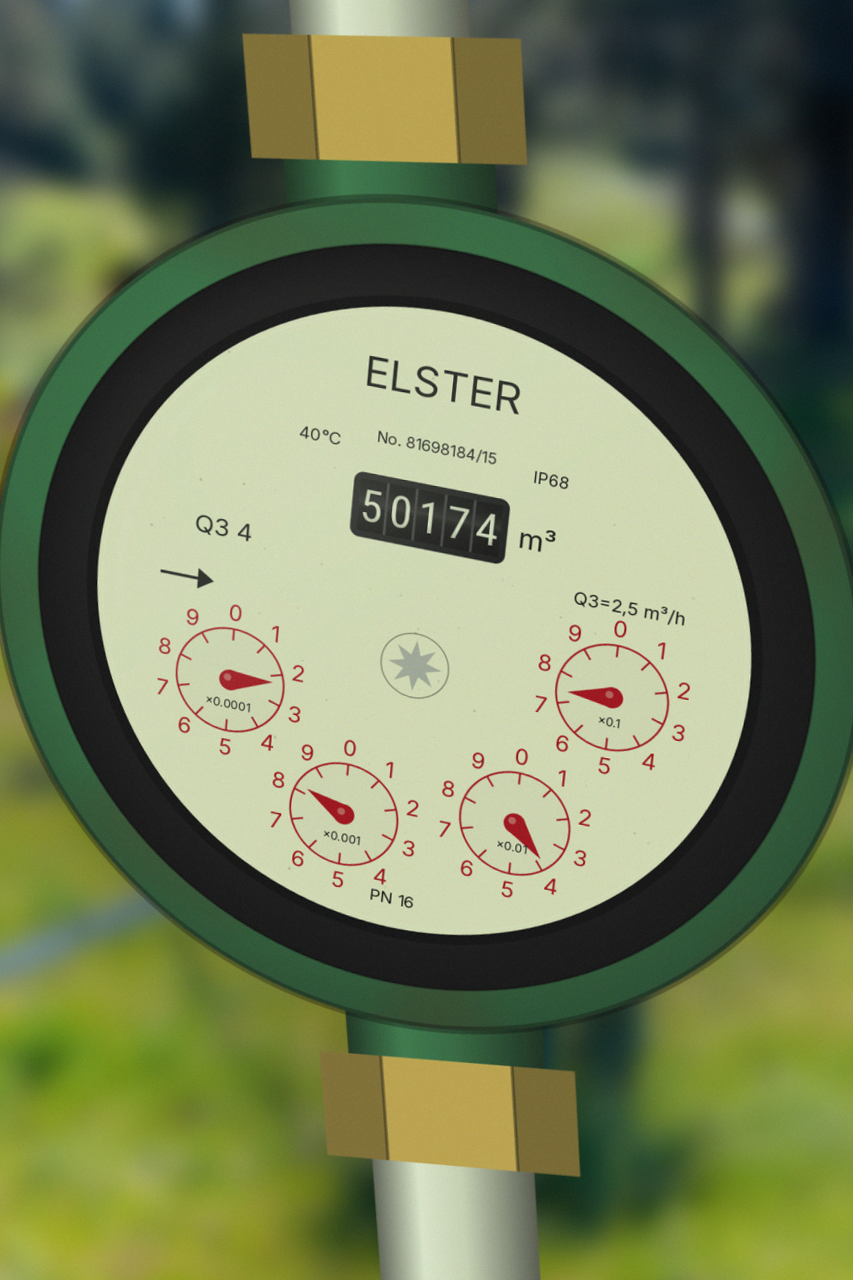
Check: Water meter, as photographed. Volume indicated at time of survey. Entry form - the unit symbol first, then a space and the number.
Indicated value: m³ 50174.7382
